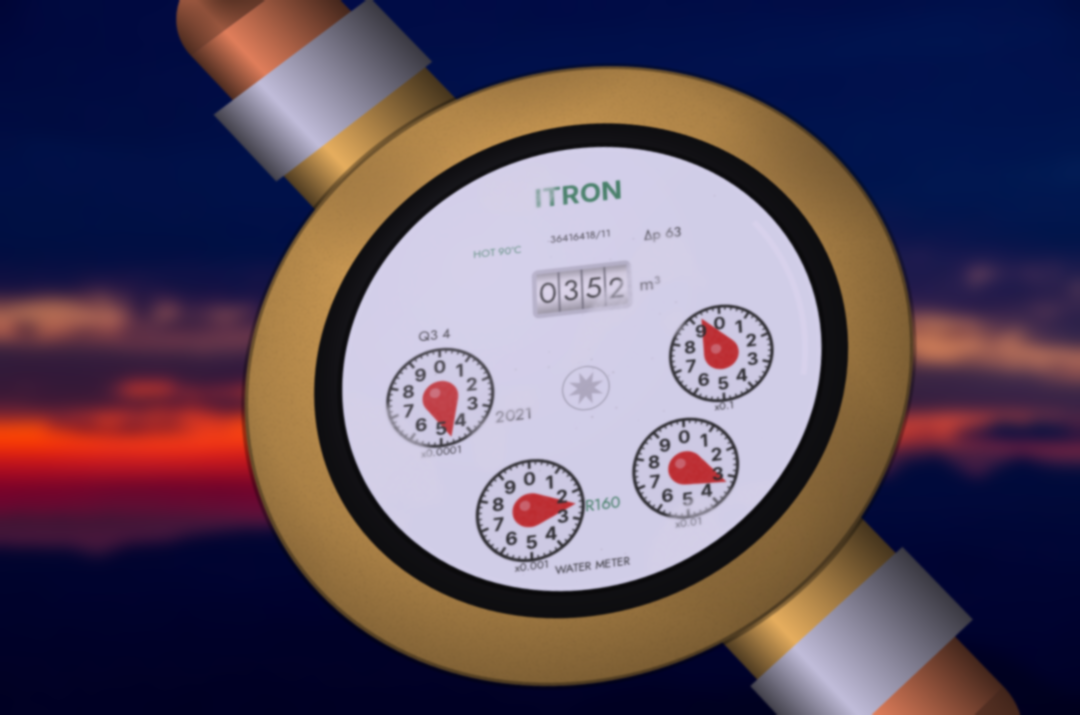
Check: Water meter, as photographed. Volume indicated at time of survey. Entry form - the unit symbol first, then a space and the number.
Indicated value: m³ 351.9324
